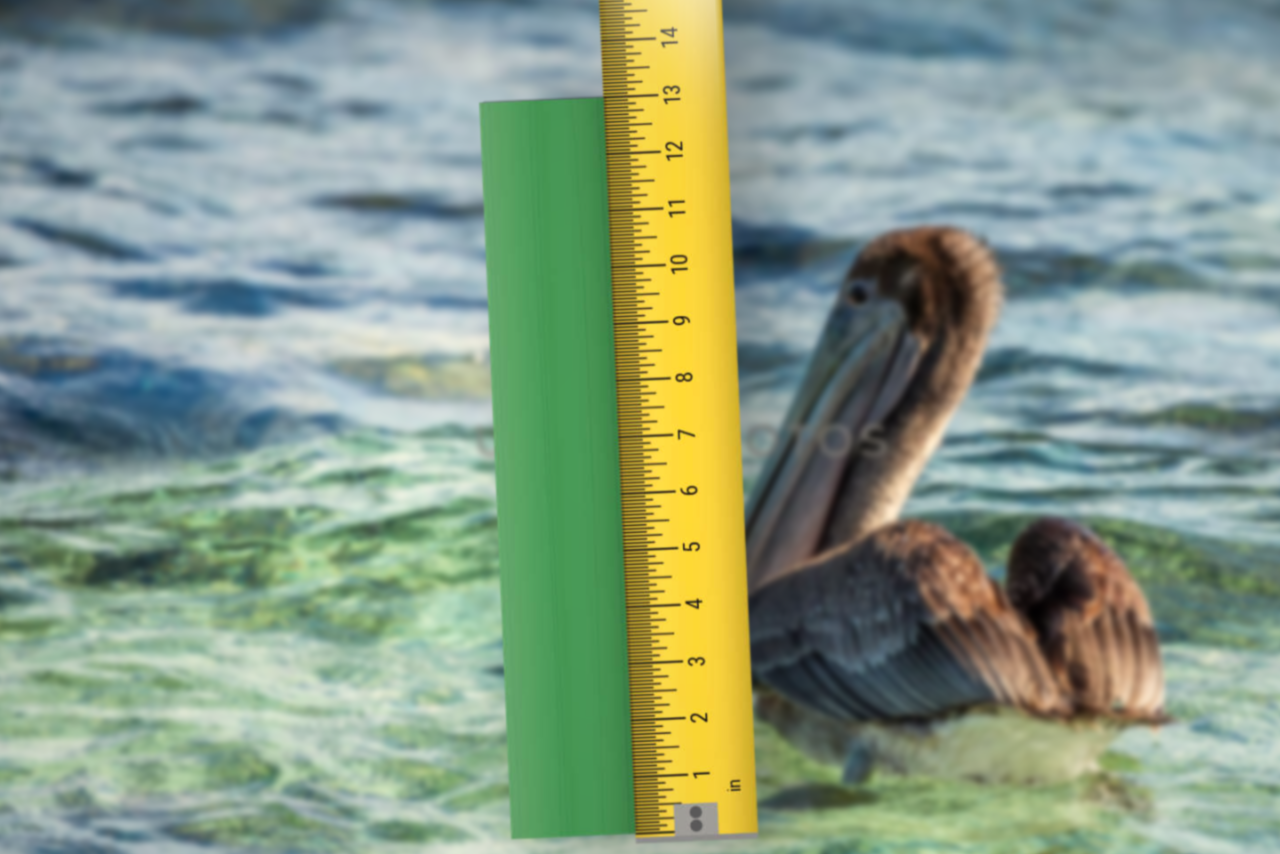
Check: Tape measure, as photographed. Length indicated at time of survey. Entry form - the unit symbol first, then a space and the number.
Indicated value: in 13
